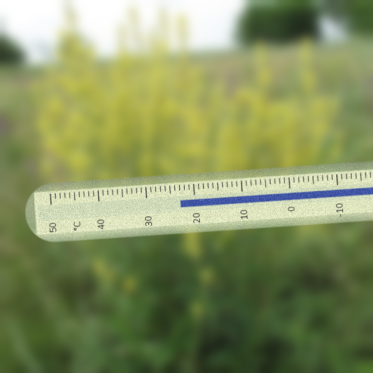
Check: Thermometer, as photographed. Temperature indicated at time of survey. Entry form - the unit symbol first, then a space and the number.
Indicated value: °C 23
